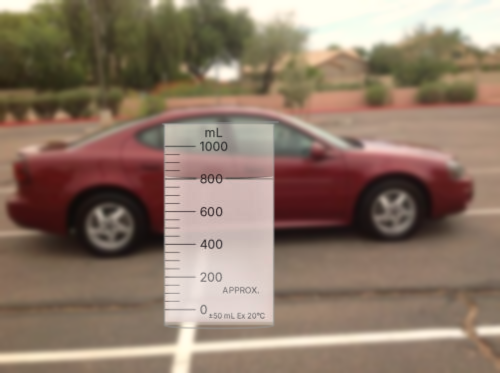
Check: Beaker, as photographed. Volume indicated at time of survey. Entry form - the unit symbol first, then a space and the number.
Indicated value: mL 800
